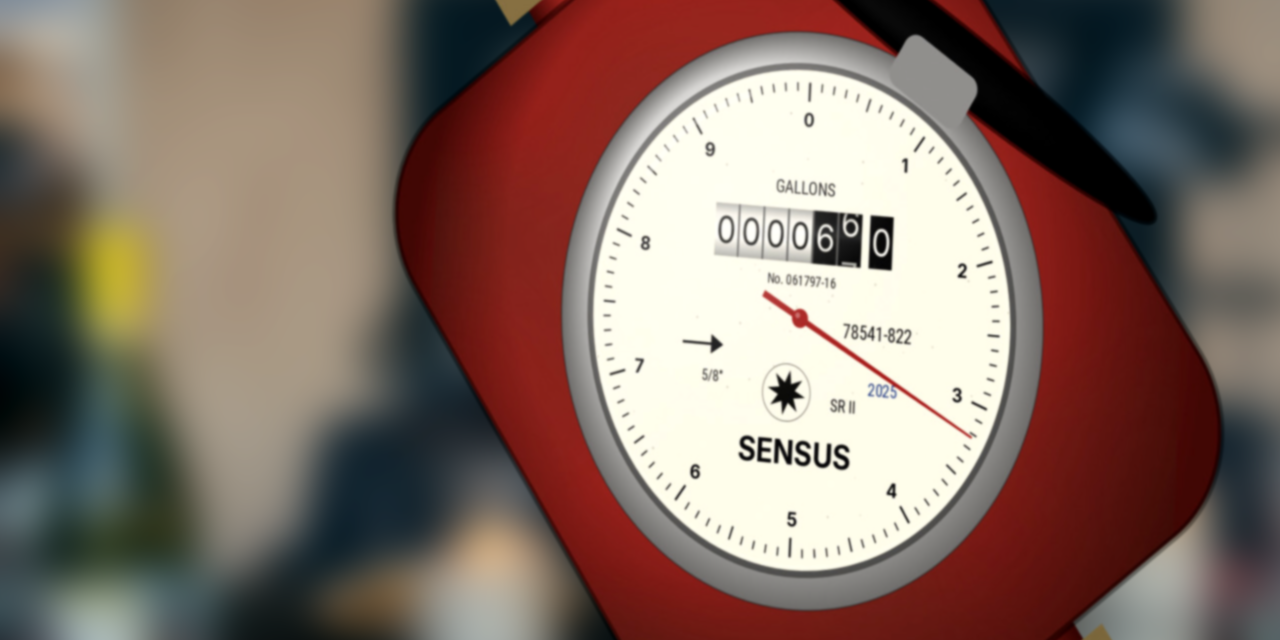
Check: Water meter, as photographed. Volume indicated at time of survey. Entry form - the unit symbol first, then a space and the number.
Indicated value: gal 663.2
